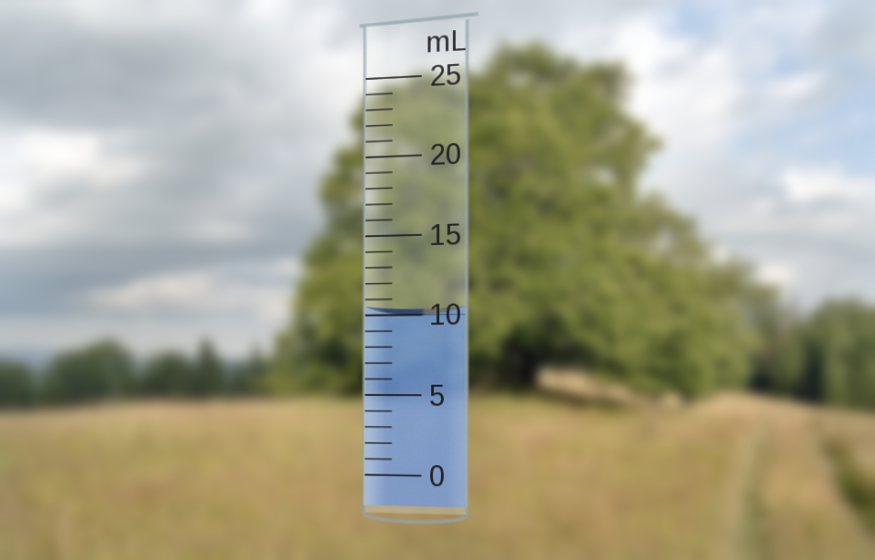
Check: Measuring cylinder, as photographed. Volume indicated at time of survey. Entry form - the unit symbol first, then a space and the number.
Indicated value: mL 10
